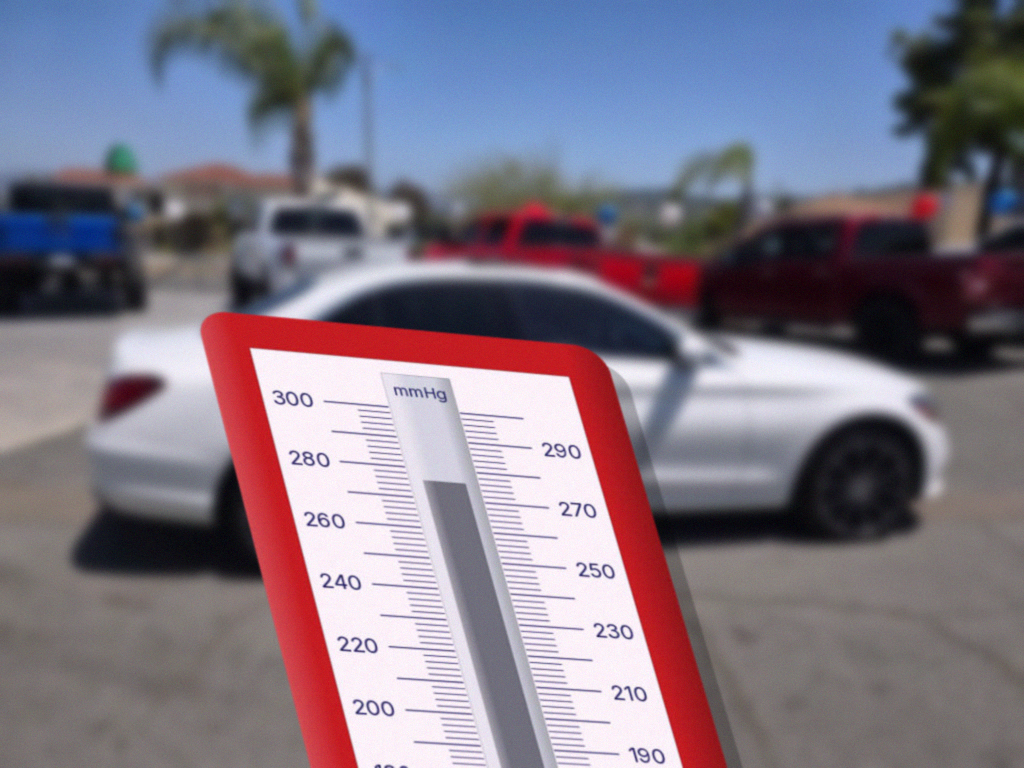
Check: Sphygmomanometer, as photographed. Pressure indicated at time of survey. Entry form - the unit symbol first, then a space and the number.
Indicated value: mmHg 276
